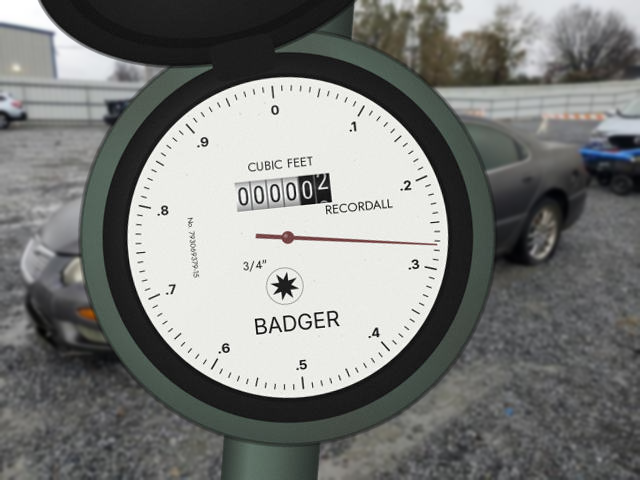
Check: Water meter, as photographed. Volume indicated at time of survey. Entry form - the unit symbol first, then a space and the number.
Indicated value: ft³ 2.27
